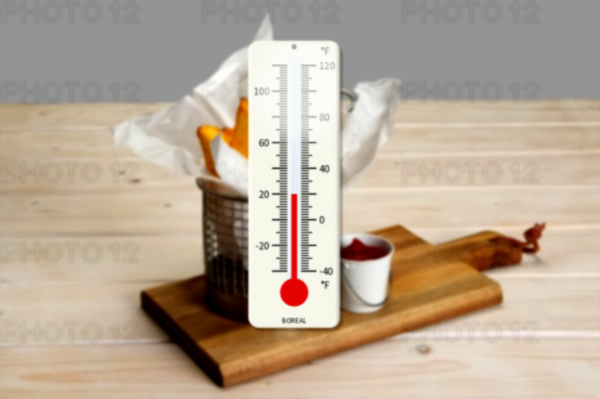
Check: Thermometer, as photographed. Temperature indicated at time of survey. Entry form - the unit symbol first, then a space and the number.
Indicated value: °F 20
